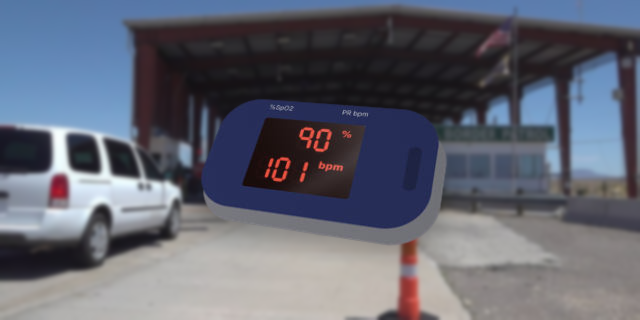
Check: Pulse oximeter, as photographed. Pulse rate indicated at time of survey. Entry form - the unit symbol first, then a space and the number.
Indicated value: bpm 101
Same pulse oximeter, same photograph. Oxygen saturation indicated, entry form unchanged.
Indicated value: % 90
